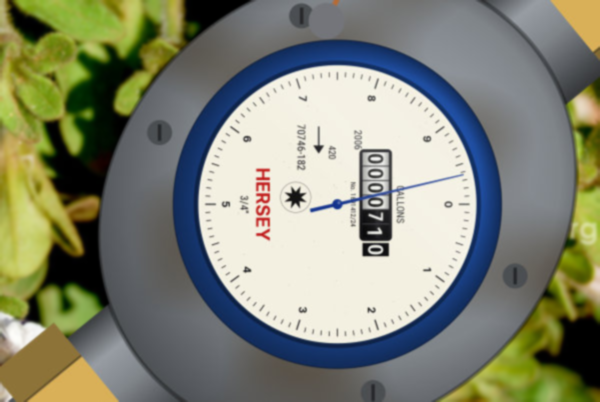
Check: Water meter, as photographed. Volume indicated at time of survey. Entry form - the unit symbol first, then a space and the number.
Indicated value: gal 709.6
